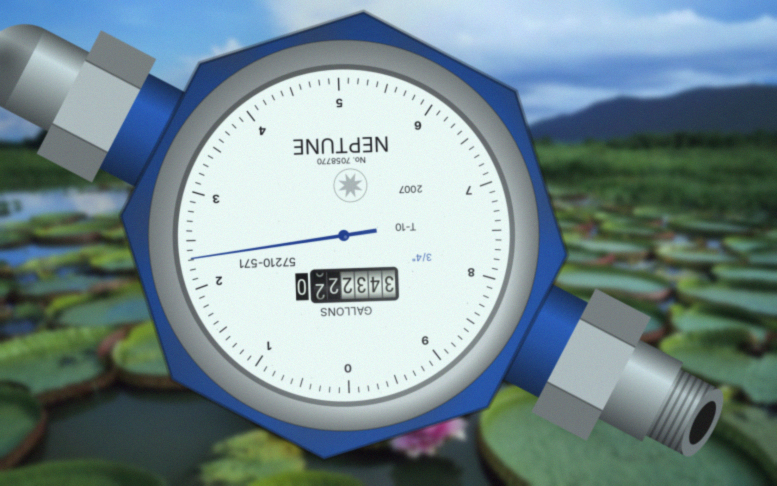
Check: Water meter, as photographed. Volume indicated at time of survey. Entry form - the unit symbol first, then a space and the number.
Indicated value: gal 3432222.3
